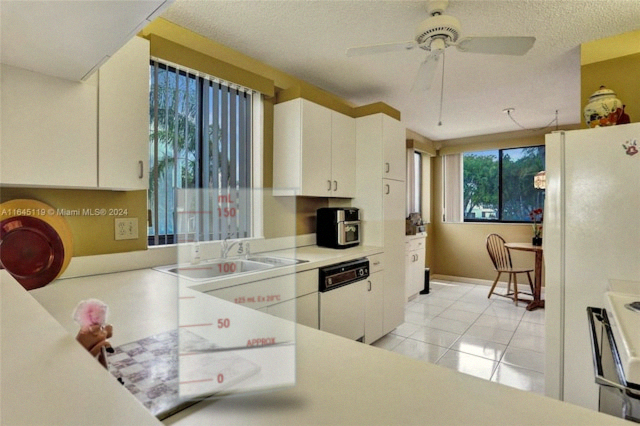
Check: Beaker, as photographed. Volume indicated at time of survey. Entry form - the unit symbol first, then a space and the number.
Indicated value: mL 25
